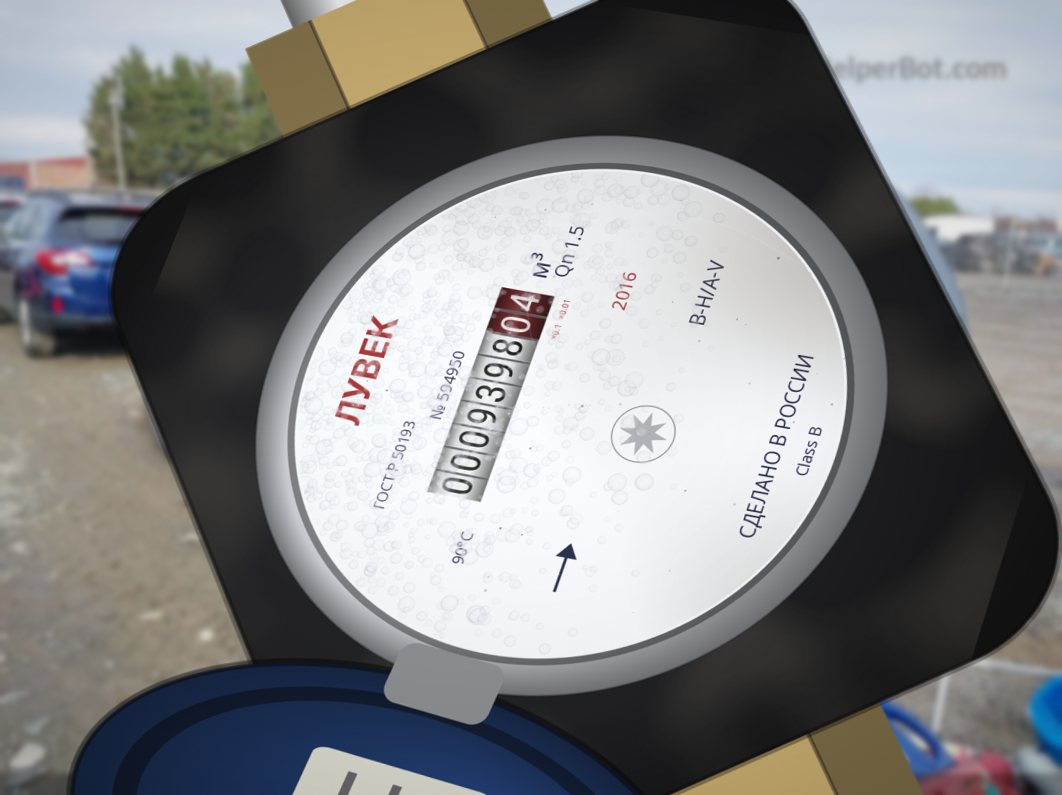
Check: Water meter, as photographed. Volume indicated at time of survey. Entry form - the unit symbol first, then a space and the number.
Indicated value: m³ 9398.04
